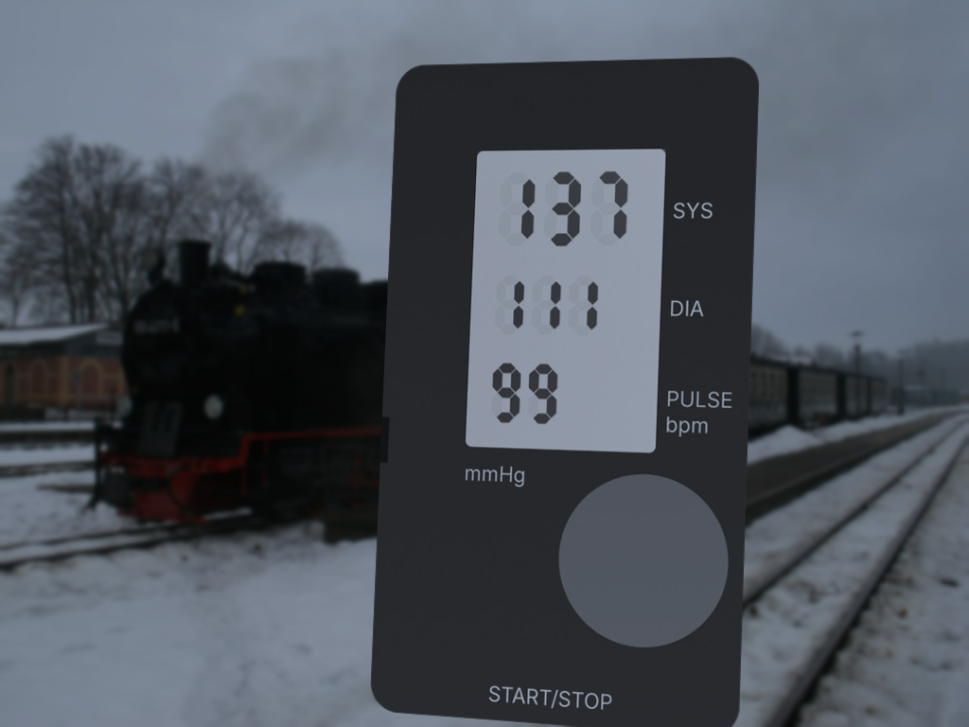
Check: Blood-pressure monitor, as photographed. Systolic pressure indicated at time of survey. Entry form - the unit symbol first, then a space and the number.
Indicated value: mmHg 137
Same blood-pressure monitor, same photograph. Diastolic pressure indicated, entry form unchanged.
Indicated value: mmHg 111
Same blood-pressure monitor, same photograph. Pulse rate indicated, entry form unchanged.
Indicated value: bpm 99
